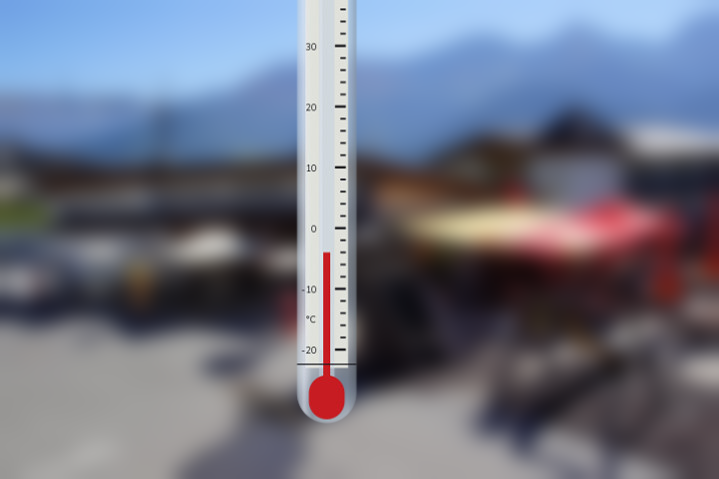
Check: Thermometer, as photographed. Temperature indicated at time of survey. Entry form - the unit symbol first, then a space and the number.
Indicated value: °C -4
